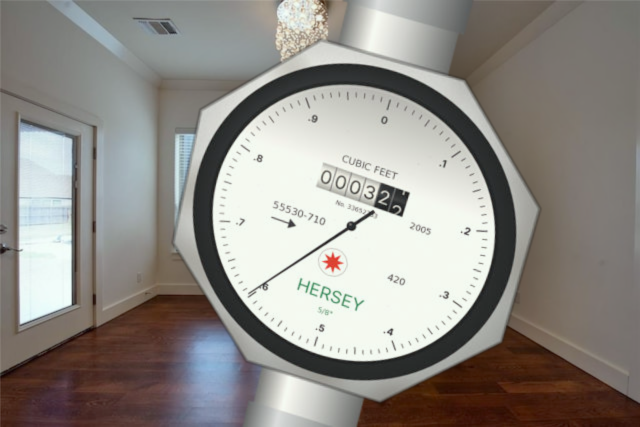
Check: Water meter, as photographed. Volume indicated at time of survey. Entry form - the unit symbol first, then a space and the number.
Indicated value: ft³ 321.60
